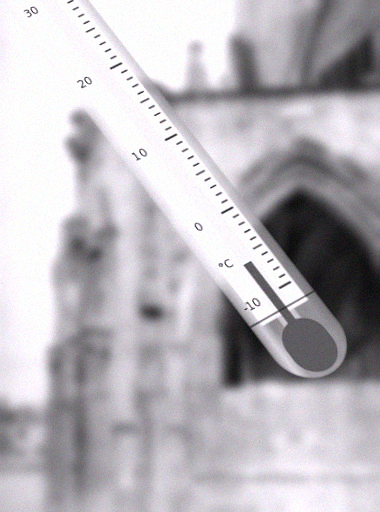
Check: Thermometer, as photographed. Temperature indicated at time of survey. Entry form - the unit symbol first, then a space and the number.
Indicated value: °C -6
